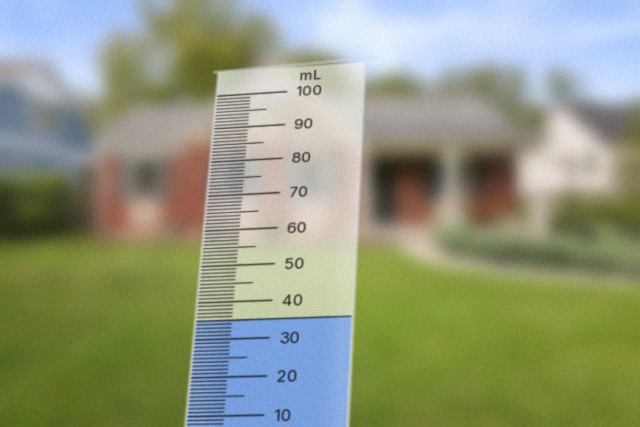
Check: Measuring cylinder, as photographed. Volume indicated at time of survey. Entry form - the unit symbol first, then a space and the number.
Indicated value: mL 35
